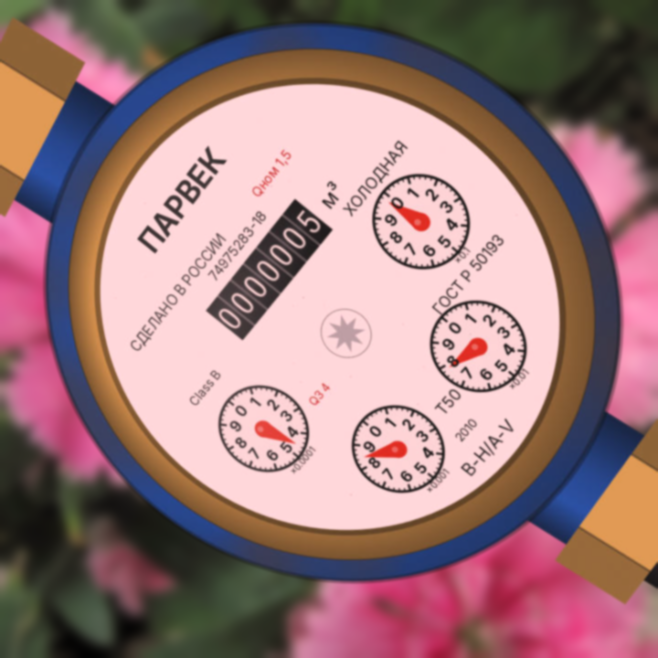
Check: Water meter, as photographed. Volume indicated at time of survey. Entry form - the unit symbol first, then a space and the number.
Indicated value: m³ 4.9784
